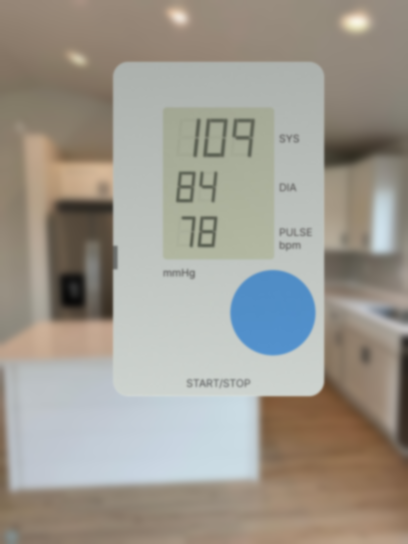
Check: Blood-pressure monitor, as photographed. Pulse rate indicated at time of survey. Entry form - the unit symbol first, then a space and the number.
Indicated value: bpm 78
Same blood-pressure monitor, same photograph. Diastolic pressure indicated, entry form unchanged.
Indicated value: mmHg 84
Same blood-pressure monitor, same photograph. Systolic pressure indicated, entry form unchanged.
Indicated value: mmHg 109
